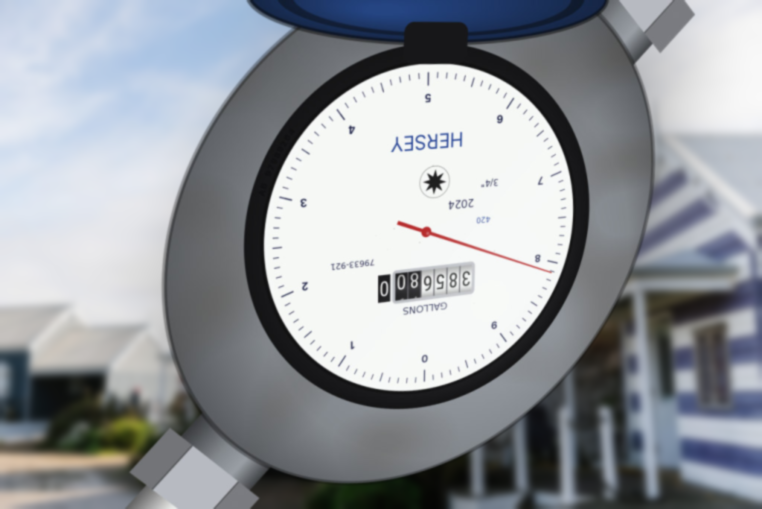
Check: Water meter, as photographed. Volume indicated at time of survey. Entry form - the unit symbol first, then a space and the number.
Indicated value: gal 3856798.1
